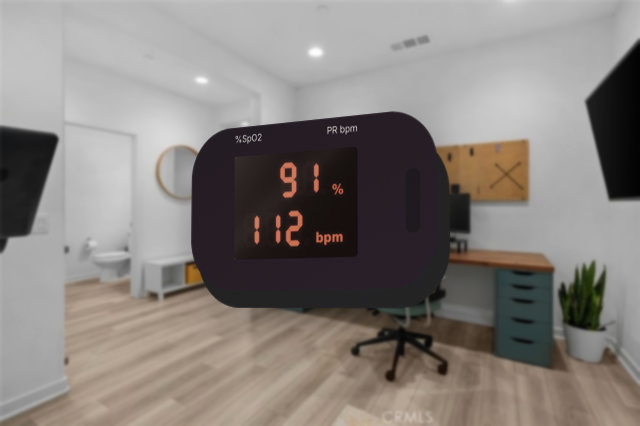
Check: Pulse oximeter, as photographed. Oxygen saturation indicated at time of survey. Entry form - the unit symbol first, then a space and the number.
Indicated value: % 91
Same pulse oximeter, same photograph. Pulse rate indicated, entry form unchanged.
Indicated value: bpm 112
